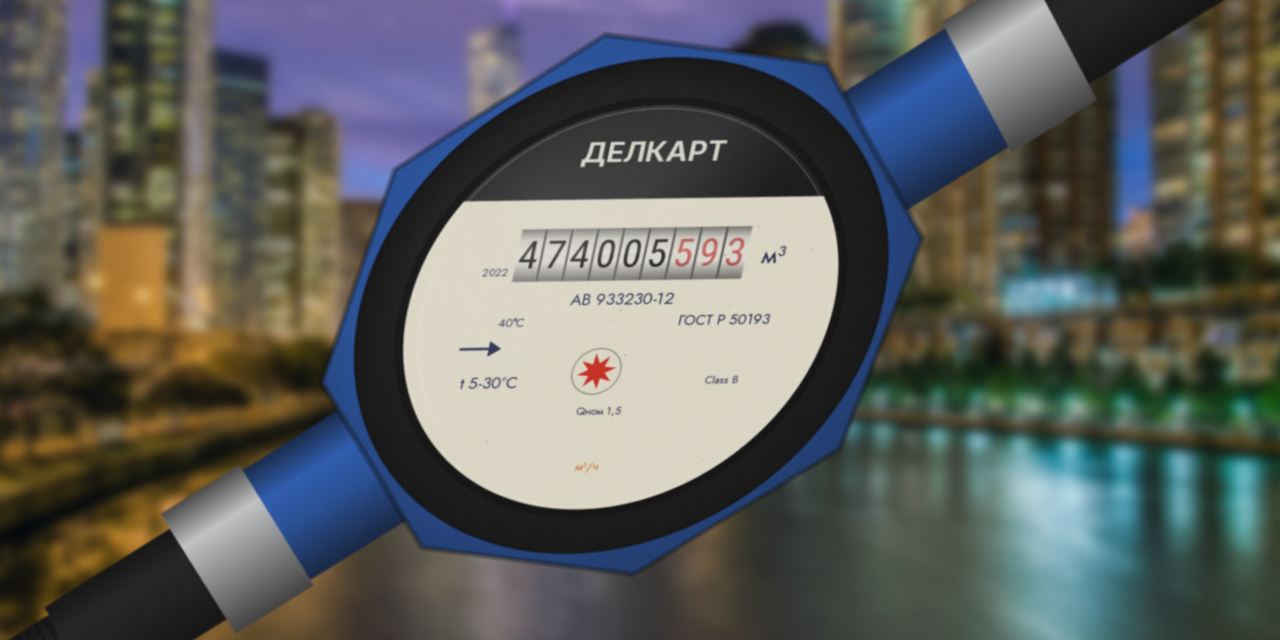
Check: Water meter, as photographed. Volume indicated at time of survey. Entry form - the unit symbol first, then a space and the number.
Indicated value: m³ 474005.593
